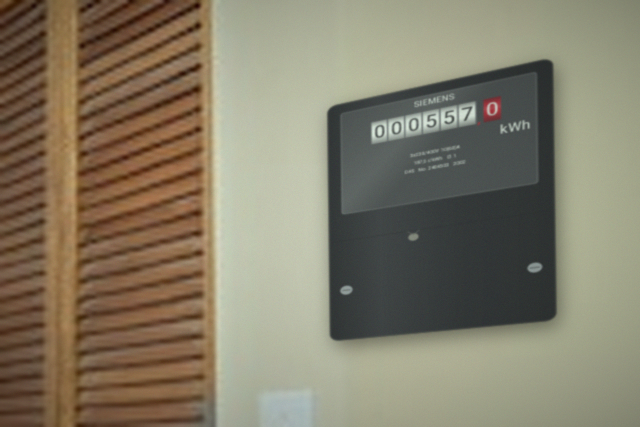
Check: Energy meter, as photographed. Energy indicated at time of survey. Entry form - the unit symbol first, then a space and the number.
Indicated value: kWh 557.0
